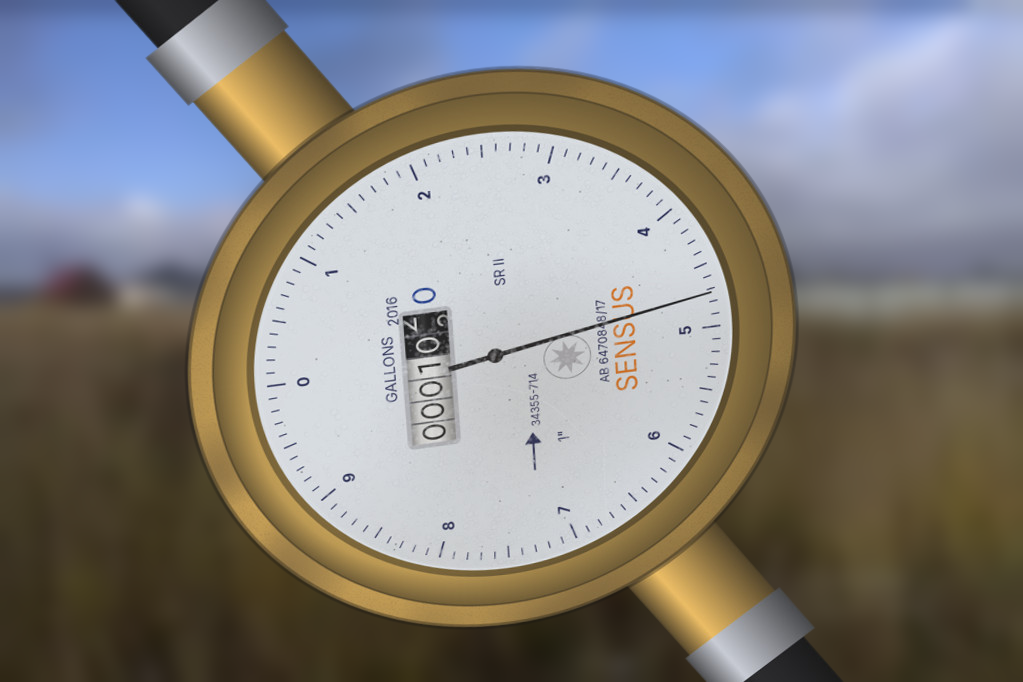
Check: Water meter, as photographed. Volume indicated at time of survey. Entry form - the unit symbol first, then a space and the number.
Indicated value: gal 1024.7
